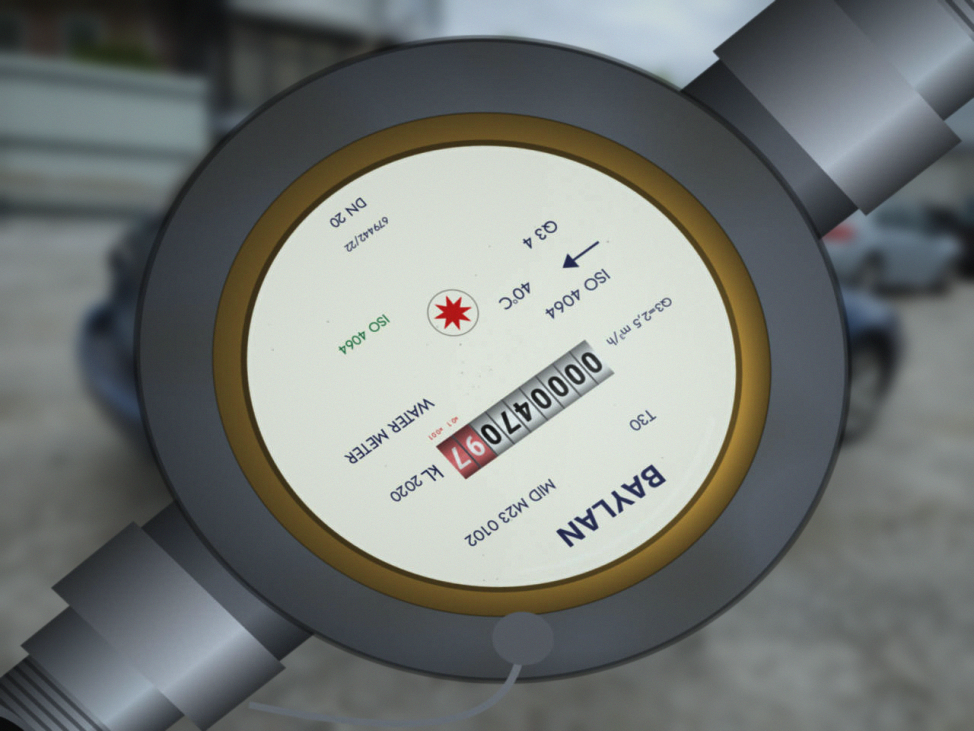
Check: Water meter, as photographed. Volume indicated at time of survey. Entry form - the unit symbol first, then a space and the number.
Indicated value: kL 470.97
